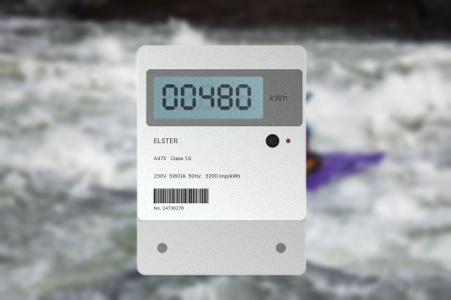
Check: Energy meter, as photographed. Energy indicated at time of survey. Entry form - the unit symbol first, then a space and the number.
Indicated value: kWh 480
